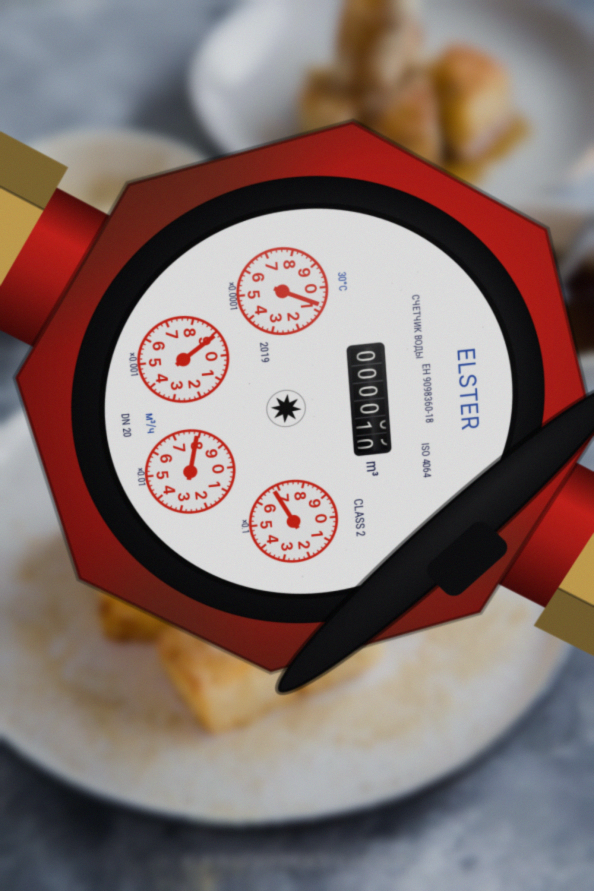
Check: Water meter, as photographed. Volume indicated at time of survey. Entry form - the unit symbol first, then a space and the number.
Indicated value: m³ 9.6790
